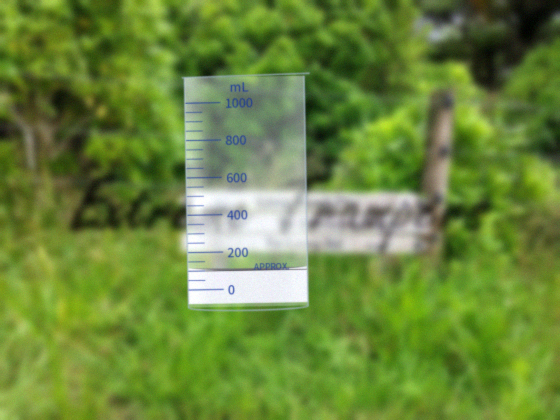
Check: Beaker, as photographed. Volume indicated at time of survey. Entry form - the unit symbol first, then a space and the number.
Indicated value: mL 100
